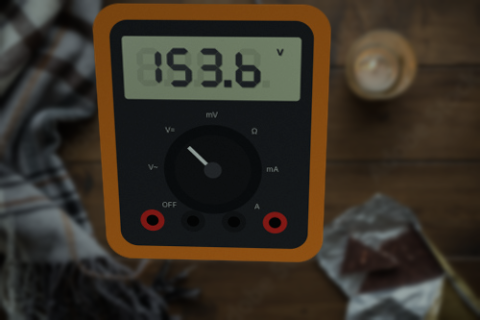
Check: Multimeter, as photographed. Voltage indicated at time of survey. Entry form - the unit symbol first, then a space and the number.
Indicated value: V 153.6
